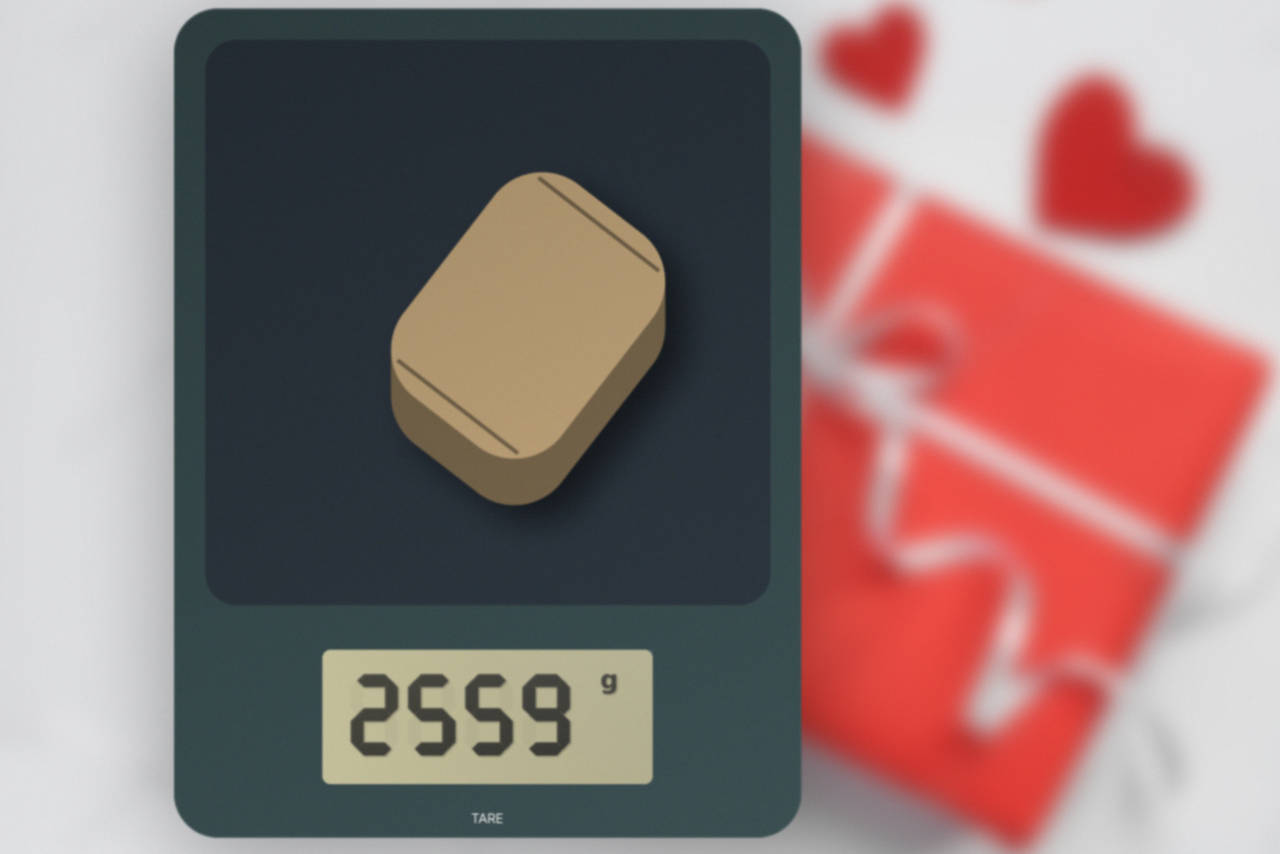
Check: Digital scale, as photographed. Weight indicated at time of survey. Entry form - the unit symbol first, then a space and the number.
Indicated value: g 2559
